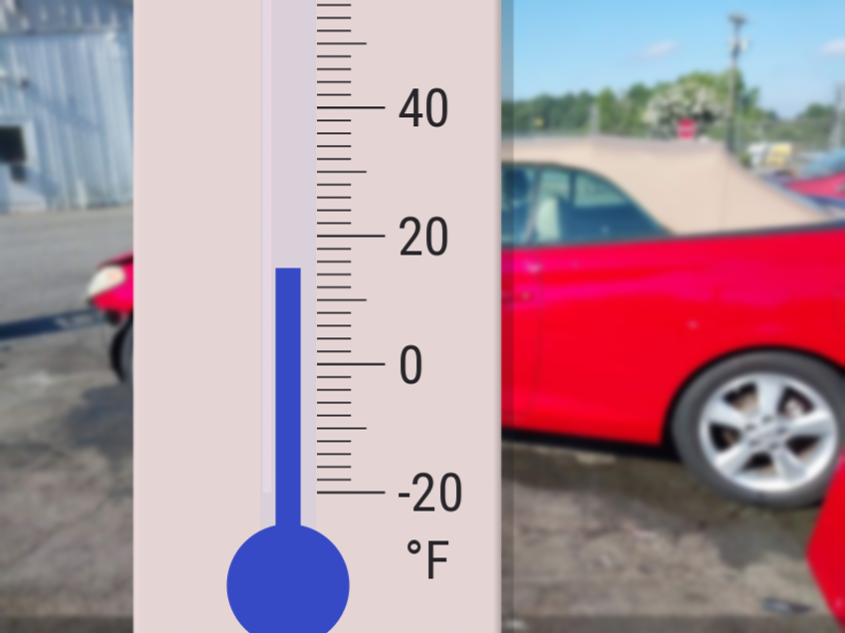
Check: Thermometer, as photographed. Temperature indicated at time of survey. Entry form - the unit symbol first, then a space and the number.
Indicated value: °F 15
